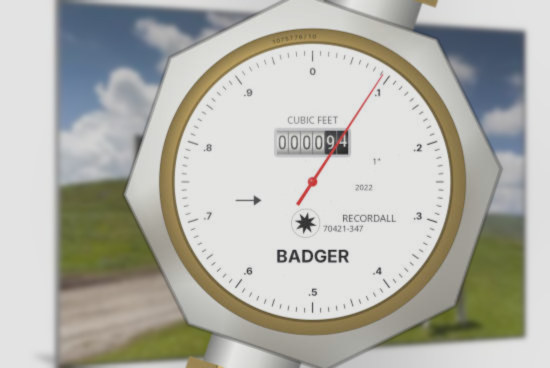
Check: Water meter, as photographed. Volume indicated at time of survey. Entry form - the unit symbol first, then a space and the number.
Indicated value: ft³ 94.09
